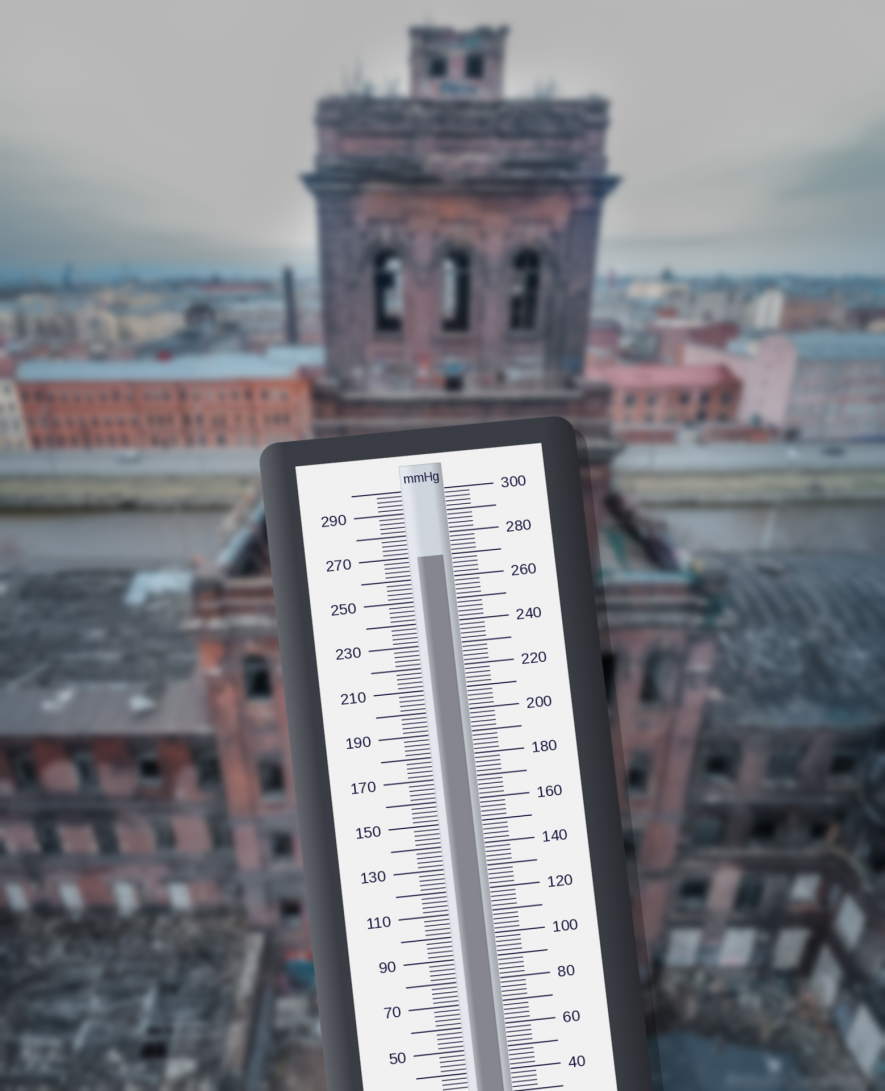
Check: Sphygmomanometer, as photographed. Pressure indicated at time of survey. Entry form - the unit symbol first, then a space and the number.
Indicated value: mmHg 270
